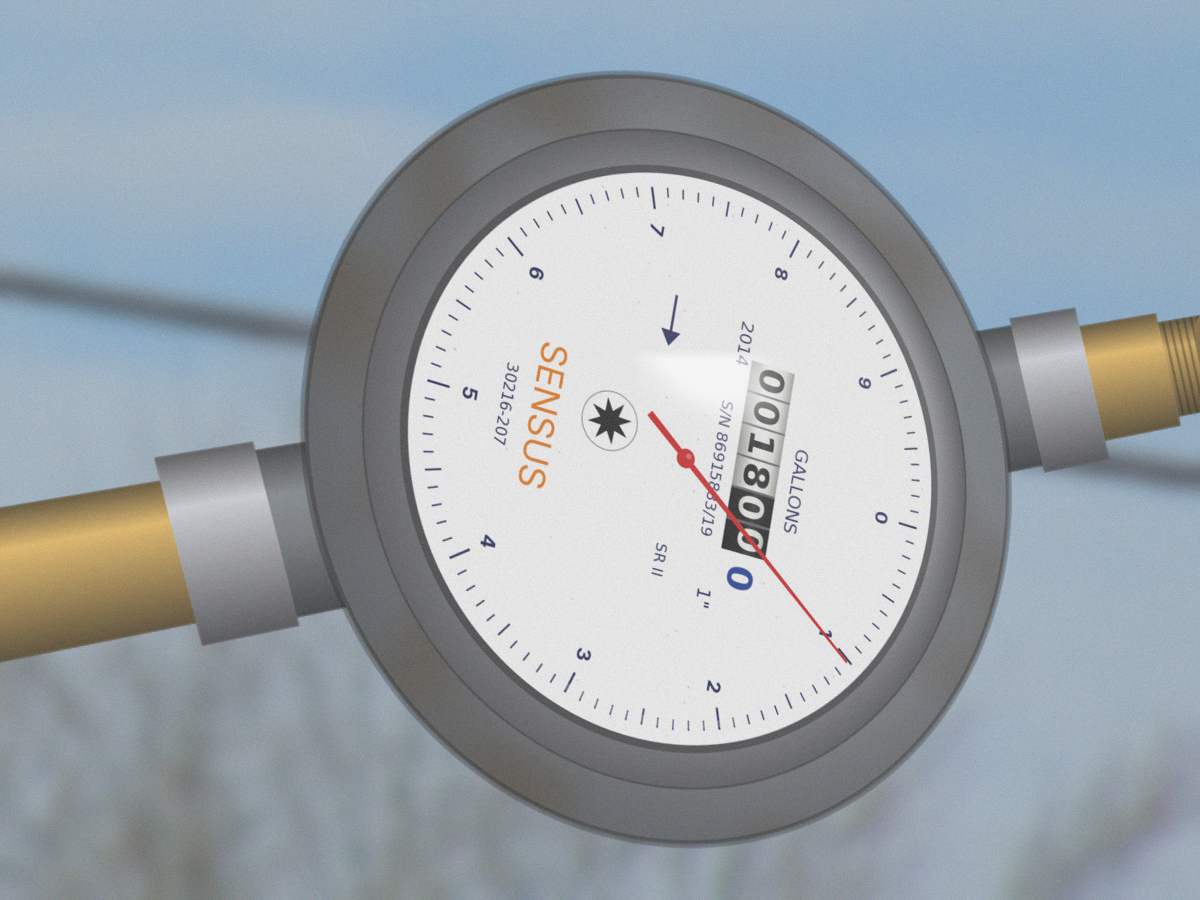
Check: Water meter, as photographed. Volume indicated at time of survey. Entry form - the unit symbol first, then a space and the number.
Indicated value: gal 18001.0
